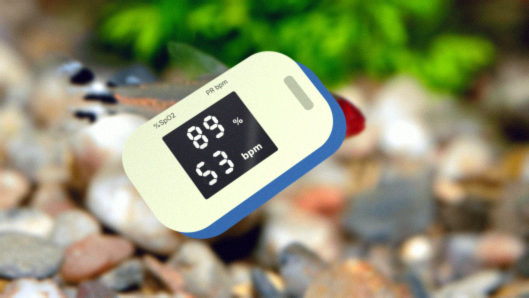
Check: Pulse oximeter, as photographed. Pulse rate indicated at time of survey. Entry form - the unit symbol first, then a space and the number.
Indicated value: bpm 53
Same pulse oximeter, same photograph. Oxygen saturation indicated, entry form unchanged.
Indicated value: % 89
